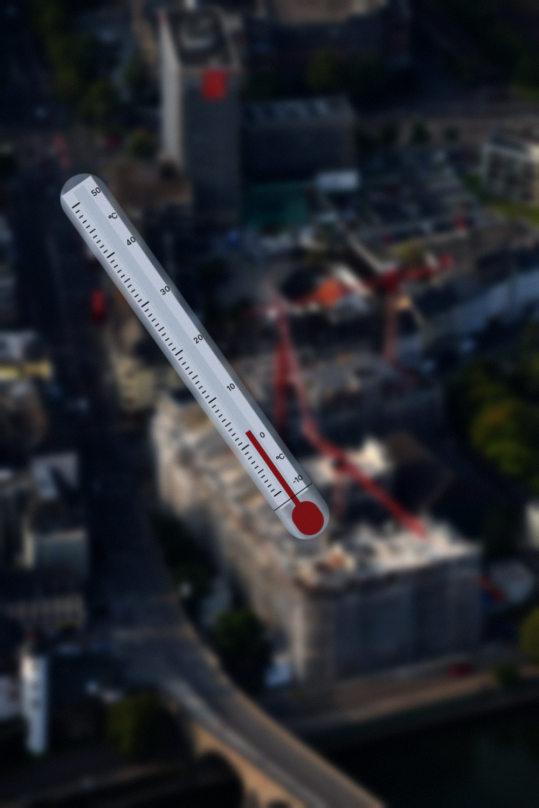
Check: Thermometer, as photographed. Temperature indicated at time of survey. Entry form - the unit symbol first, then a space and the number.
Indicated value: °C 2
